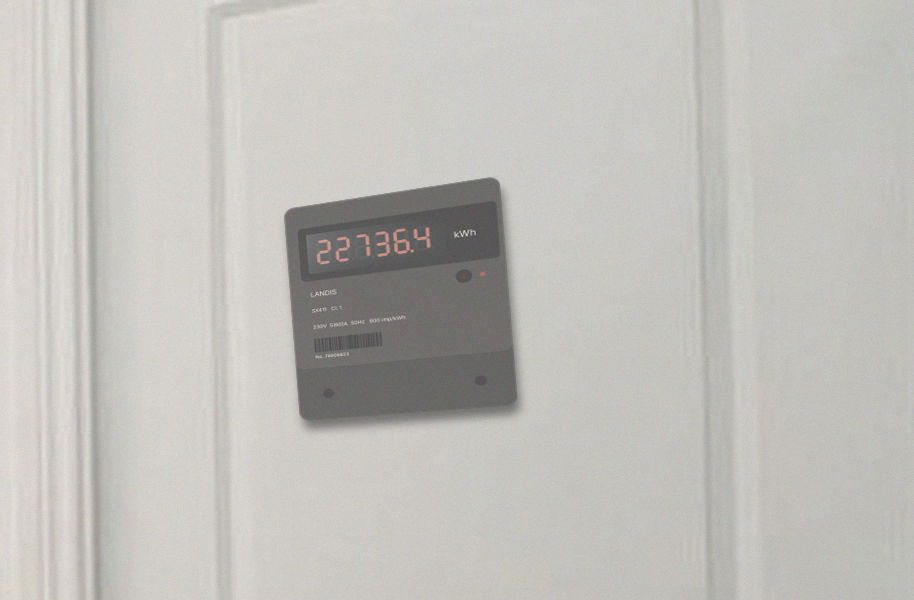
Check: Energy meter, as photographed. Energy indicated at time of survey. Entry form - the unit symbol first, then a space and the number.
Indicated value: kWh 22736.4
